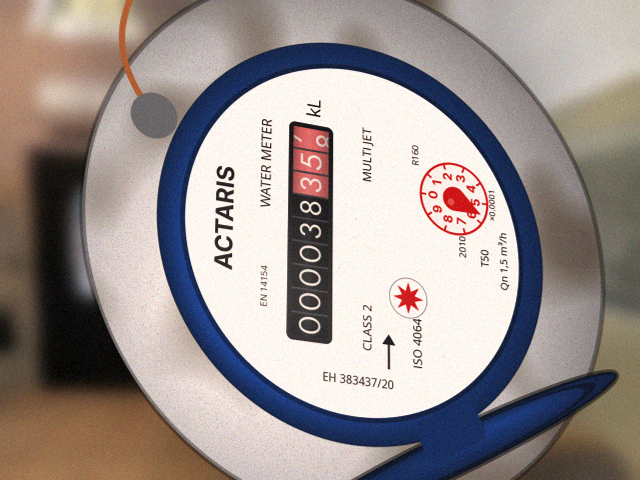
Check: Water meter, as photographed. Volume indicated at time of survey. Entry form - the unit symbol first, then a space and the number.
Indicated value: kL 38.3575
